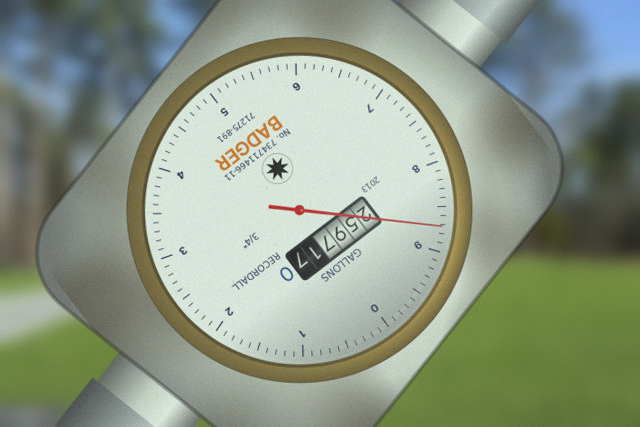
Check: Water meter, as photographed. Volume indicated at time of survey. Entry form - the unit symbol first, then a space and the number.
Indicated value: gal 2597168.7
